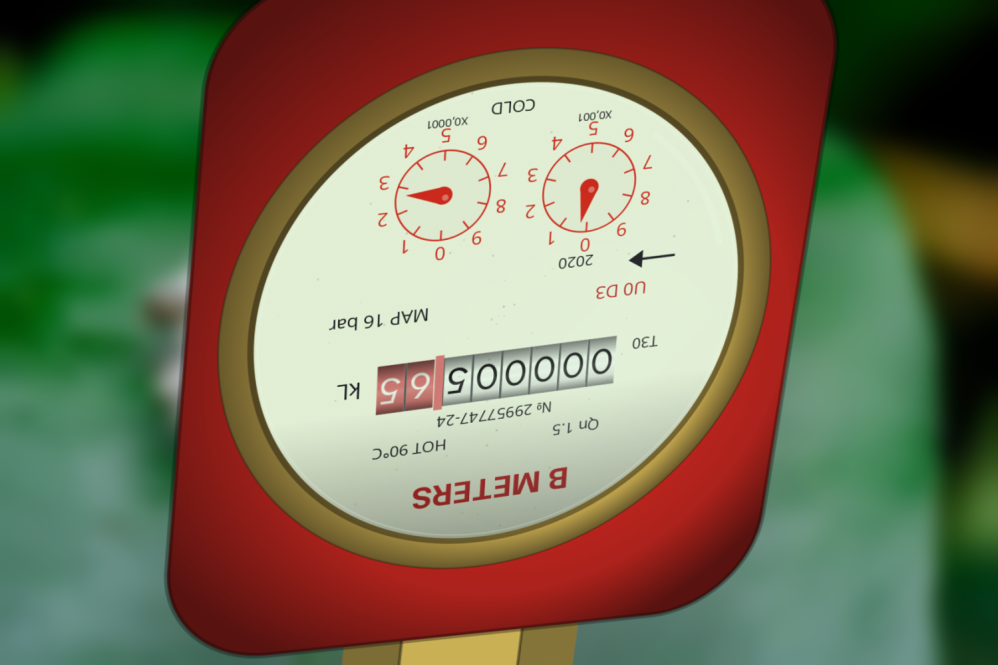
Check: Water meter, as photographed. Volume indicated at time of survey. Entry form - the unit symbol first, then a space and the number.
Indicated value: kL 5.6502
